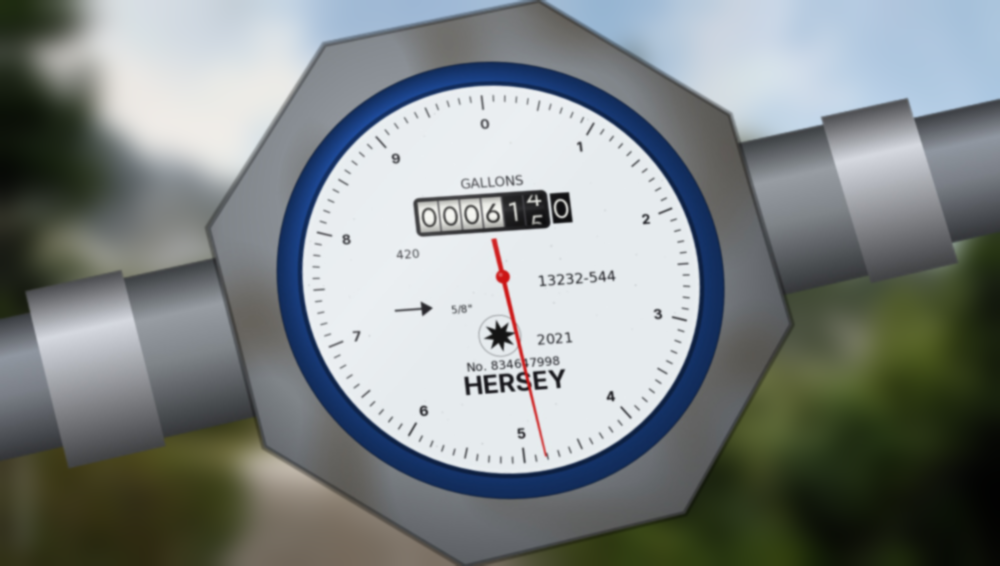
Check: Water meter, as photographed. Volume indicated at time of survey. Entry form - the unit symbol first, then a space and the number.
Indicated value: gal 6144.8
